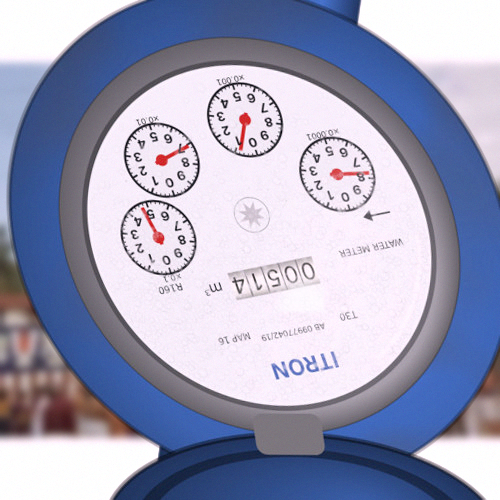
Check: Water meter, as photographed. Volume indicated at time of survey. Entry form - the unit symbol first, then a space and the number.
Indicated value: m³ 514.4707
